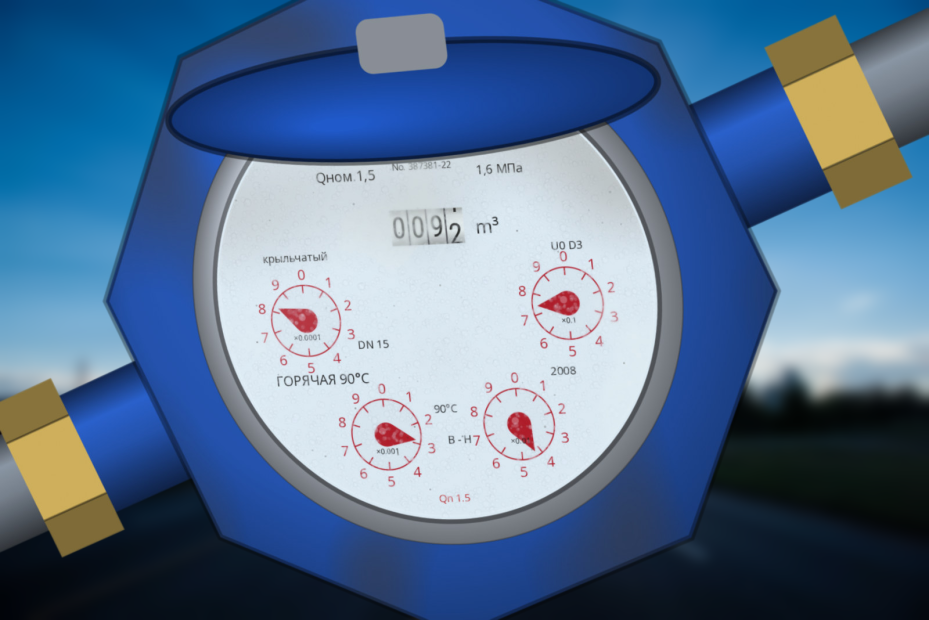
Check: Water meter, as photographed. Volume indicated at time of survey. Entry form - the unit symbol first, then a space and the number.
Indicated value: m³ 91.7428
